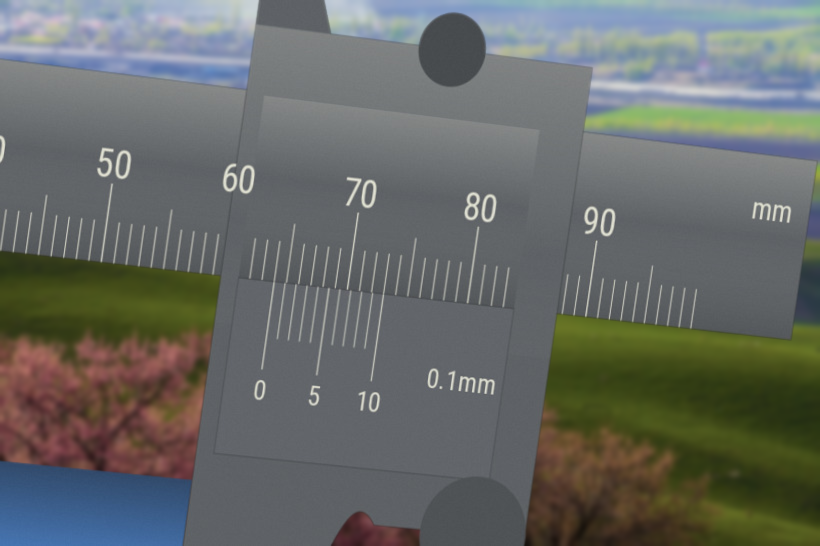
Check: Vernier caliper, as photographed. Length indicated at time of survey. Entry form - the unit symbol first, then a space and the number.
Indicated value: mm 64.0
